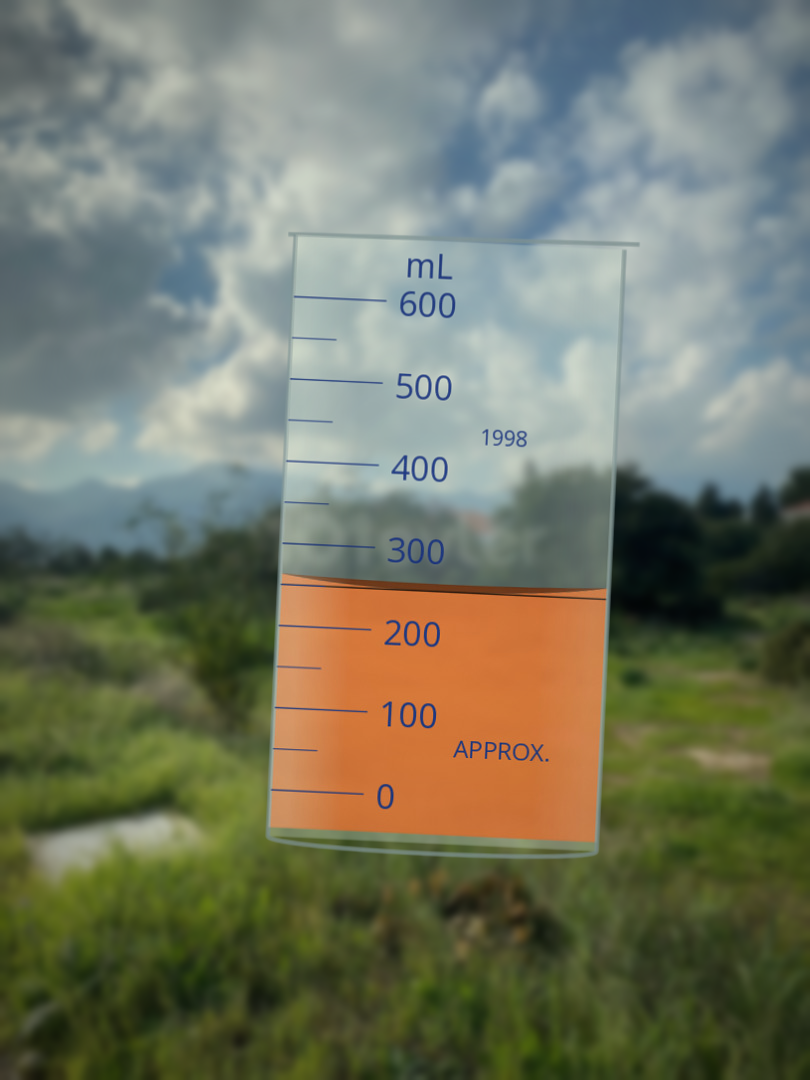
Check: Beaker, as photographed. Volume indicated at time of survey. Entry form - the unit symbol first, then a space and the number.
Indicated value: mL 250
